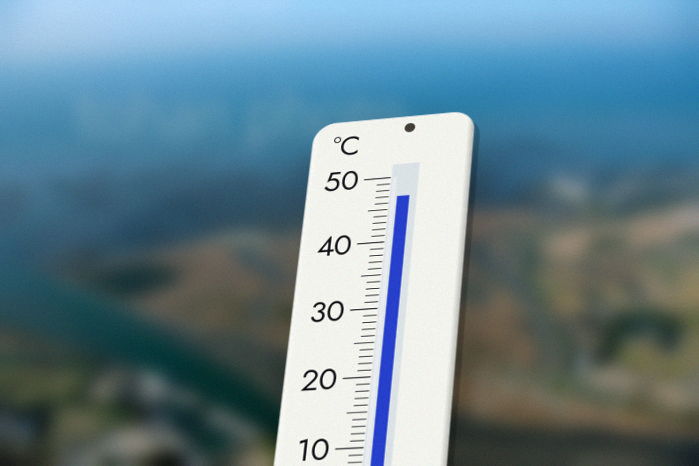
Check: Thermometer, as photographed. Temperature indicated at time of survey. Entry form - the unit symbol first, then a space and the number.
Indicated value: °C 47
